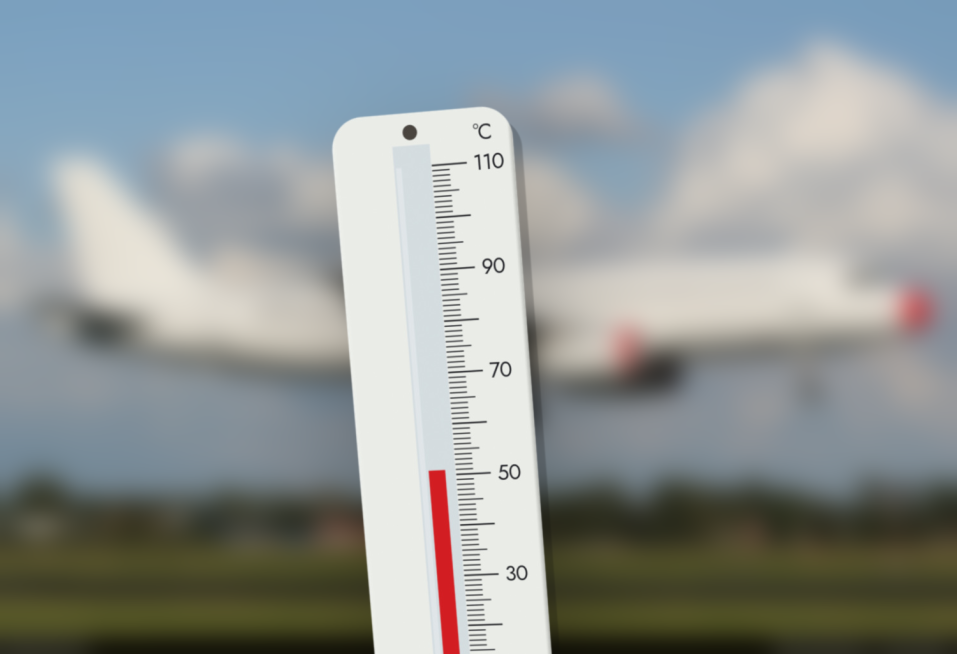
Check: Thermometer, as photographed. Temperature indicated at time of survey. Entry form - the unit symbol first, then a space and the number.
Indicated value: °C 51
